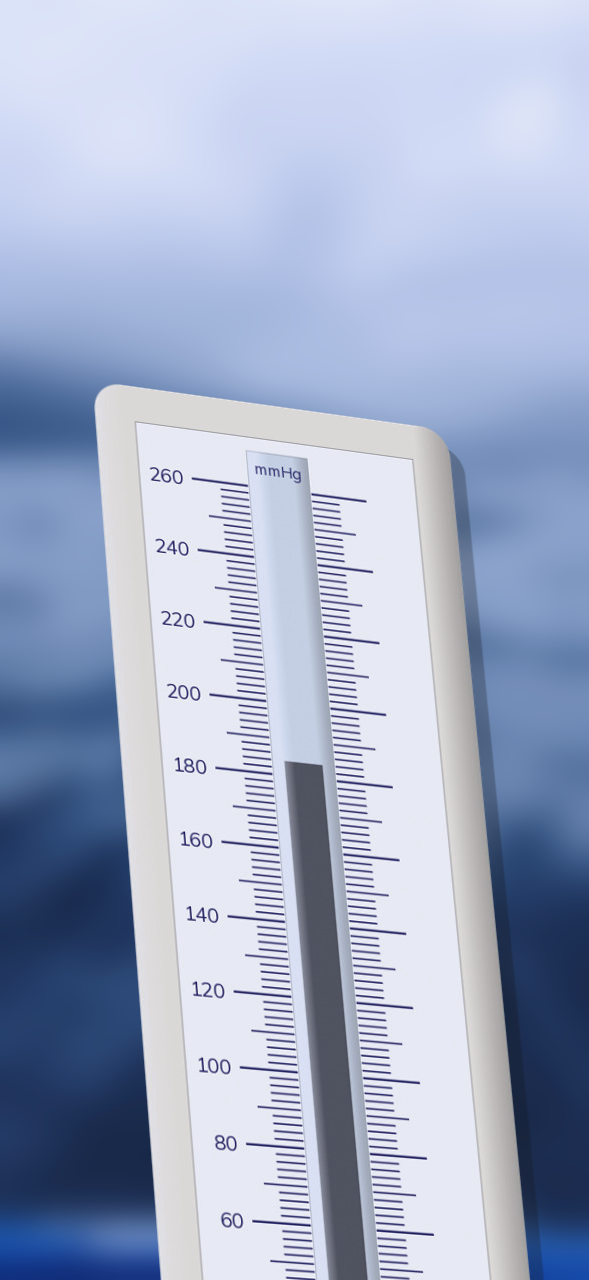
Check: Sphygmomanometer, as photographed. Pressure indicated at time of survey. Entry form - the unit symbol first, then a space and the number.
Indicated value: mmHg 184
